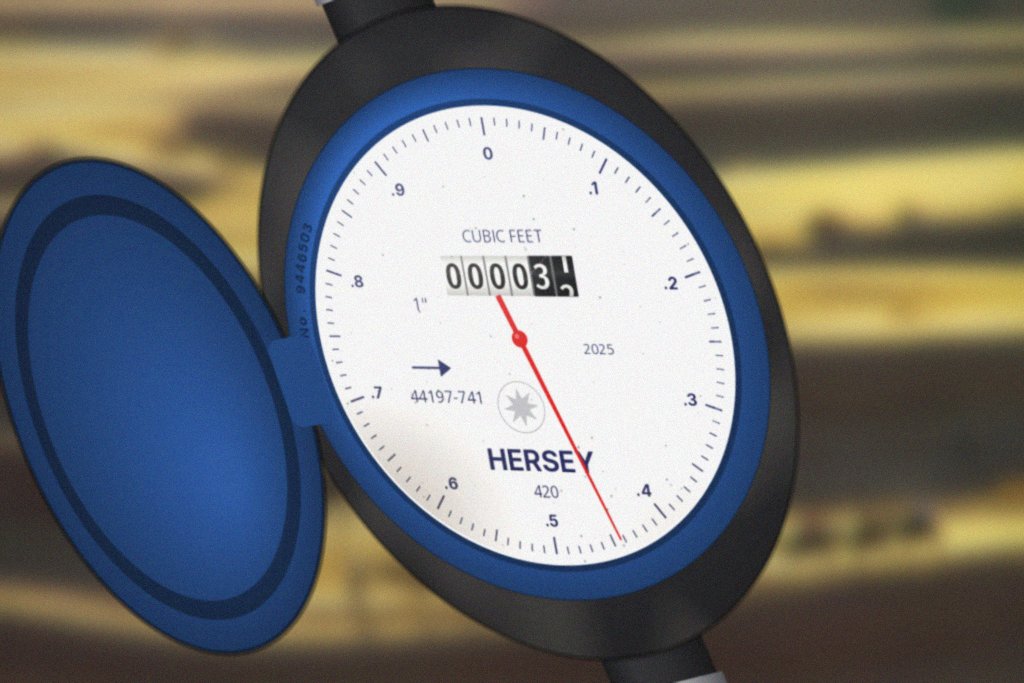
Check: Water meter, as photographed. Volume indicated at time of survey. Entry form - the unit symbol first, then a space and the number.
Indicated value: ft³ 31.44
